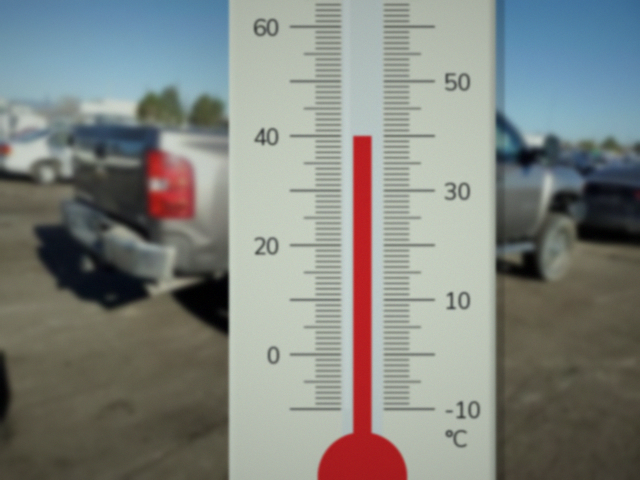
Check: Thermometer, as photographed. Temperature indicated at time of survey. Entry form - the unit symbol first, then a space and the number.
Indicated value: °C 40
